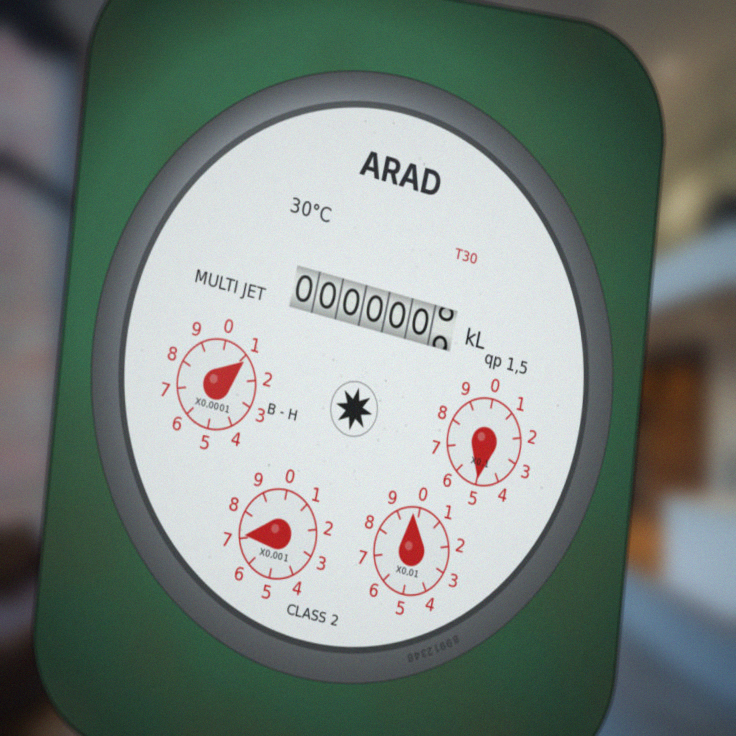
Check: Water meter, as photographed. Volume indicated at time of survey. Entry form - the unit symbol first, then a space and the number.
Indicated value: kL 8.4971
